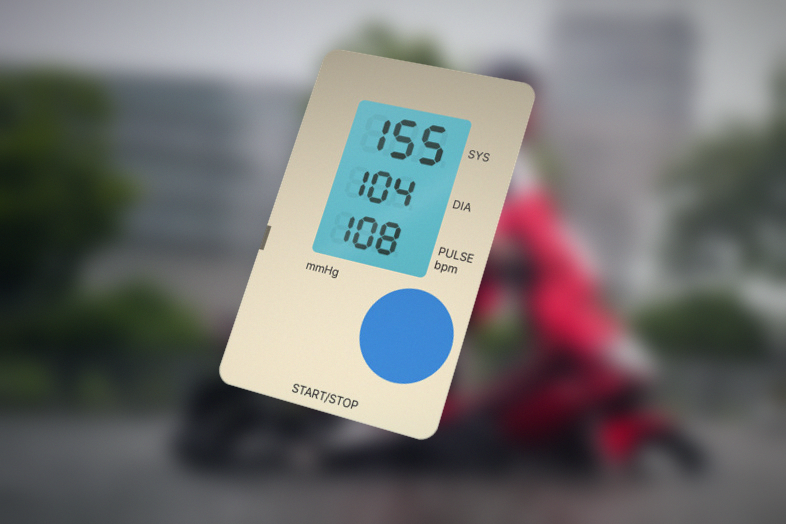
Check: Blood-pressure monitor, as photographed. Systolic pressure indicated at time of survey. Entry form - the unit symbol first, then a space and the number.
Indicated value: mmHg 155
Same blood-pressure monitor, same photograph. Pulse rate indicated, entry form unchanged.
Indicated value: bpm 108
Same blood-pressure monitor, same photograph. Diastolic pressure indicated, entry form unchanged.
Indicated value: mmHg 104
